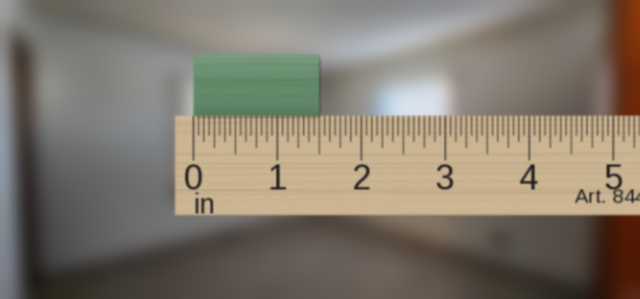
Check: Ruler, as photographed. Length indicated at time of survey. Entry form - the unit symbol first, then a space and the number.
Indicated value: in 1.5
